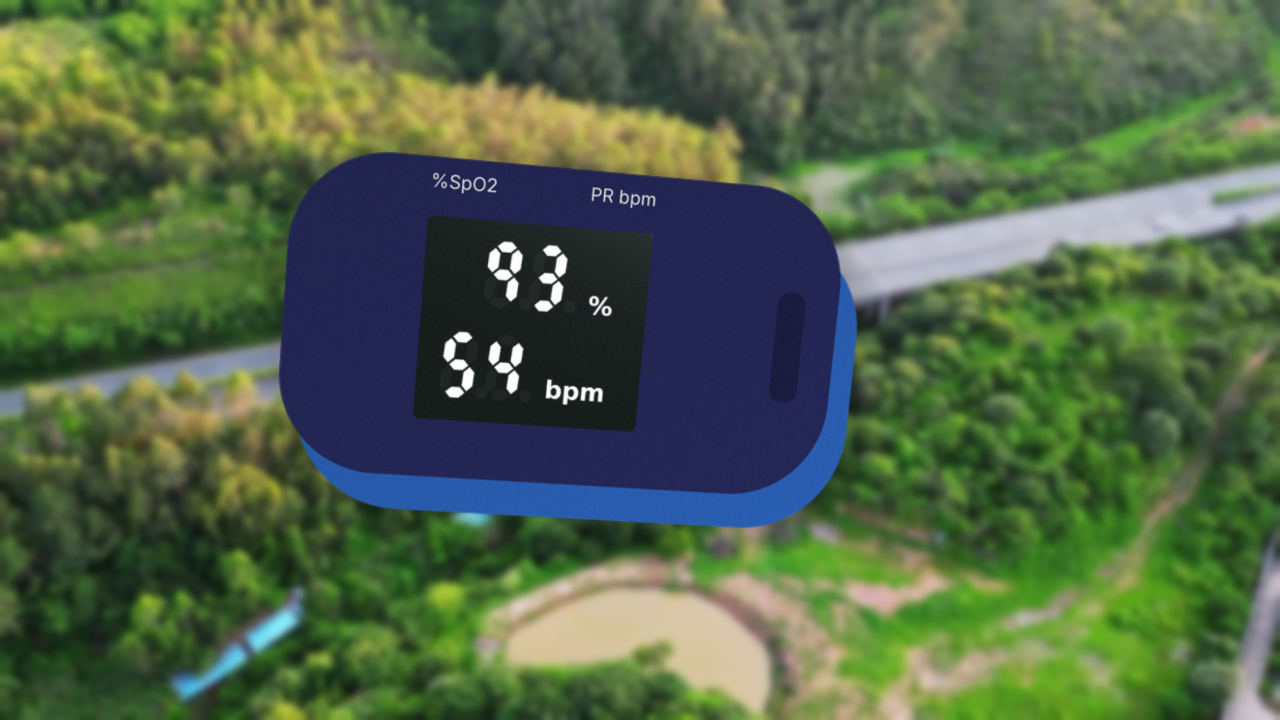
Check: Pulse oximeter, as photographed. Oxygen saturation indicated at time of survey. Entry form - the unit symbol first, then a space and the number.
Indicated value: % 93
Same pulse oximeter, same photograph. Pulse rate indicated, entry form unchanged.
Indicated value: bpm 54
